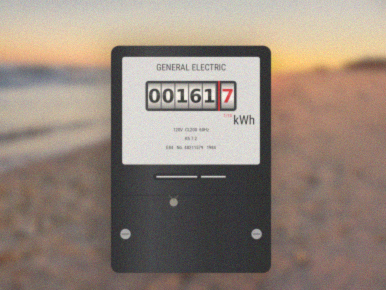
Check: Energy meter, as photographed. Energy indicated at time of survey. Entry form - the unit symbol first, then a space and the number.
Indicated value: kWh 161.7
